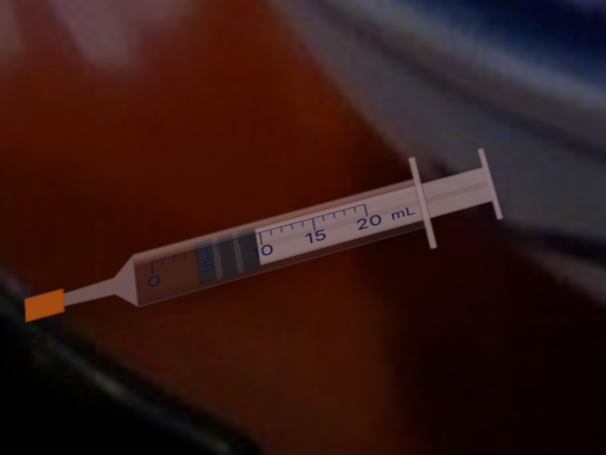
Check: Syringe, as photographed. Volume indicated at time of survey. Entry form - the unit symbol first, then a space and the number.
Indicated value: mL 4
